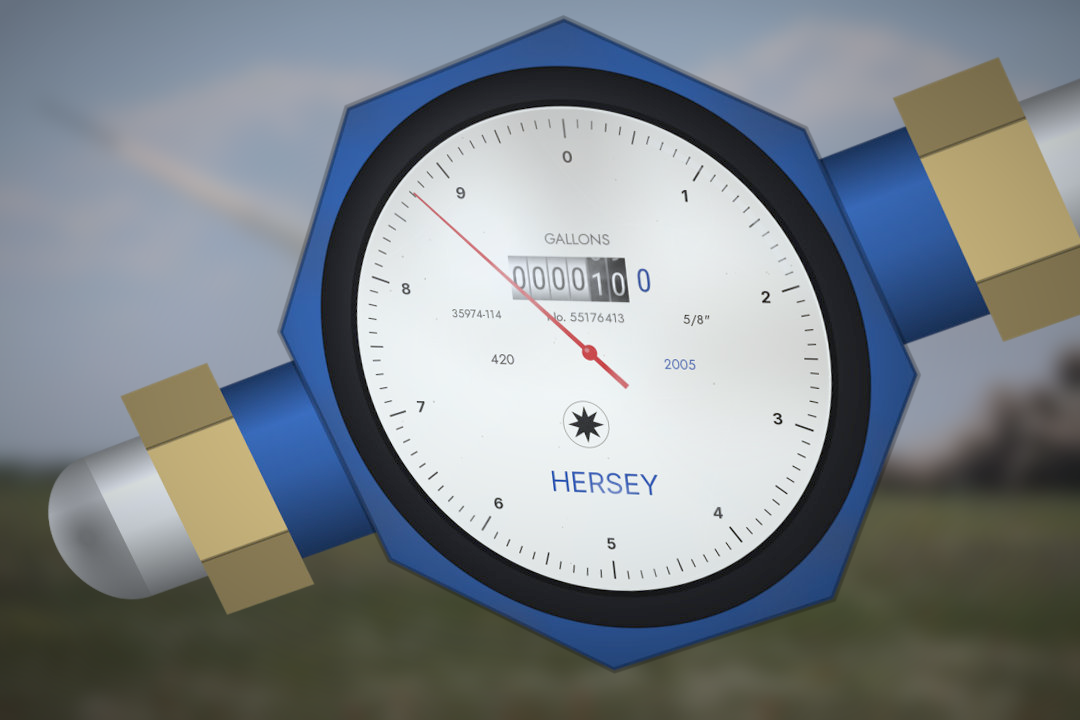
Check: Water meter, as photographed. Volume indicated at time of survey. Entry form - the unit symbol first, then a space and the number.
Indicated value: gal 98.7
